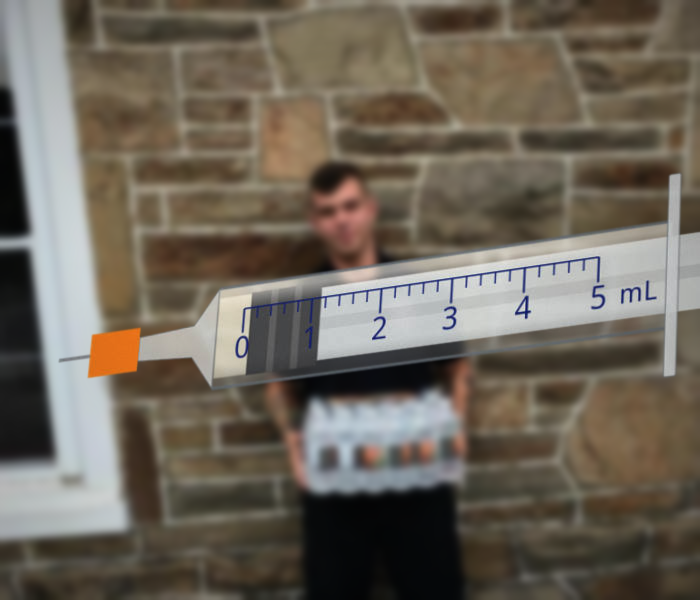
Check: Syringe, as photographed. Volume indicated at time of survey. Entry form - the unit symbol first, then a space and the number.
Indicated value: mL 0.1
